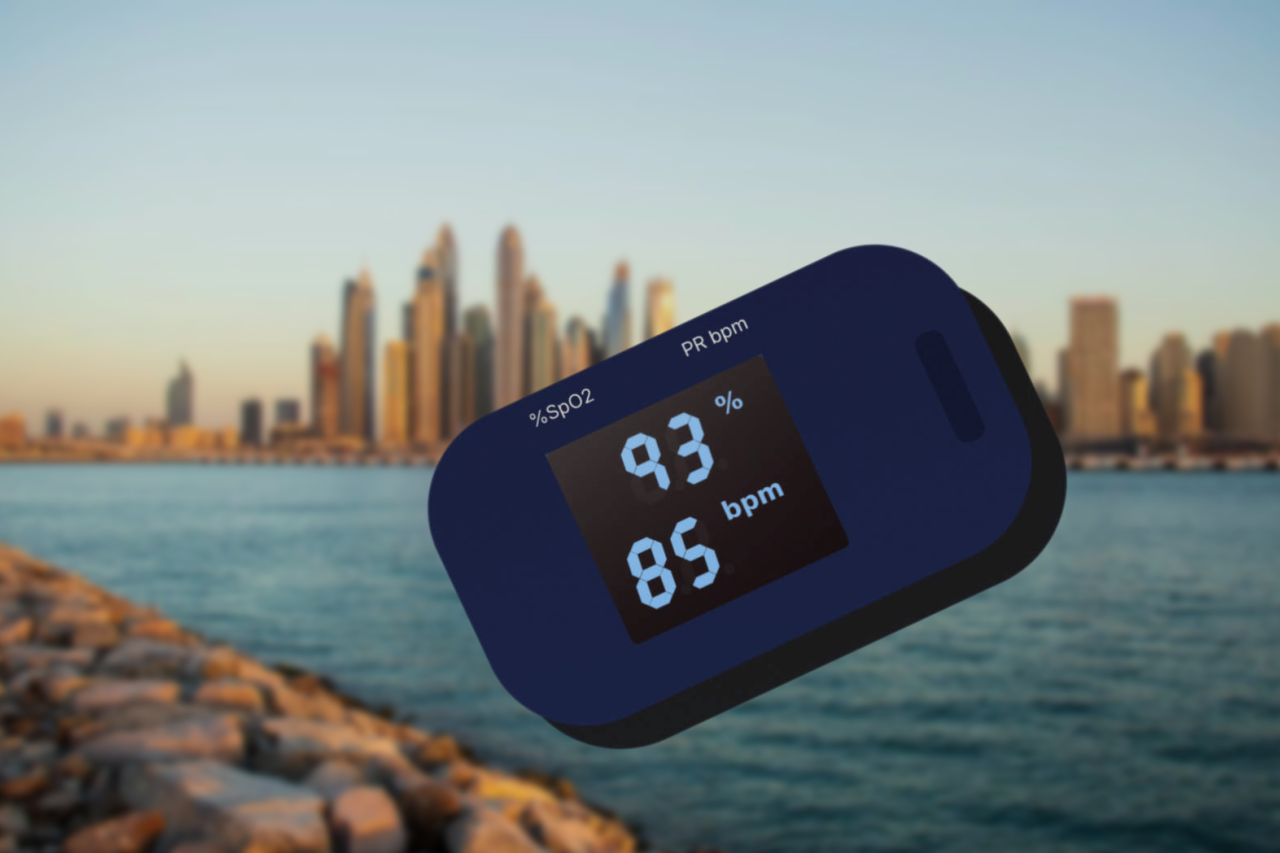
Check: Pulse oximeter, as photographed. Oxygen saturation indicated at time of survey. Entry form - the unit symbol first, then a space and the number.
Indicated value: % 93
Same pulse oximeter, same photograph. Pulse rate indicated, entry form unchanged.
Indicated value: bpm 85
